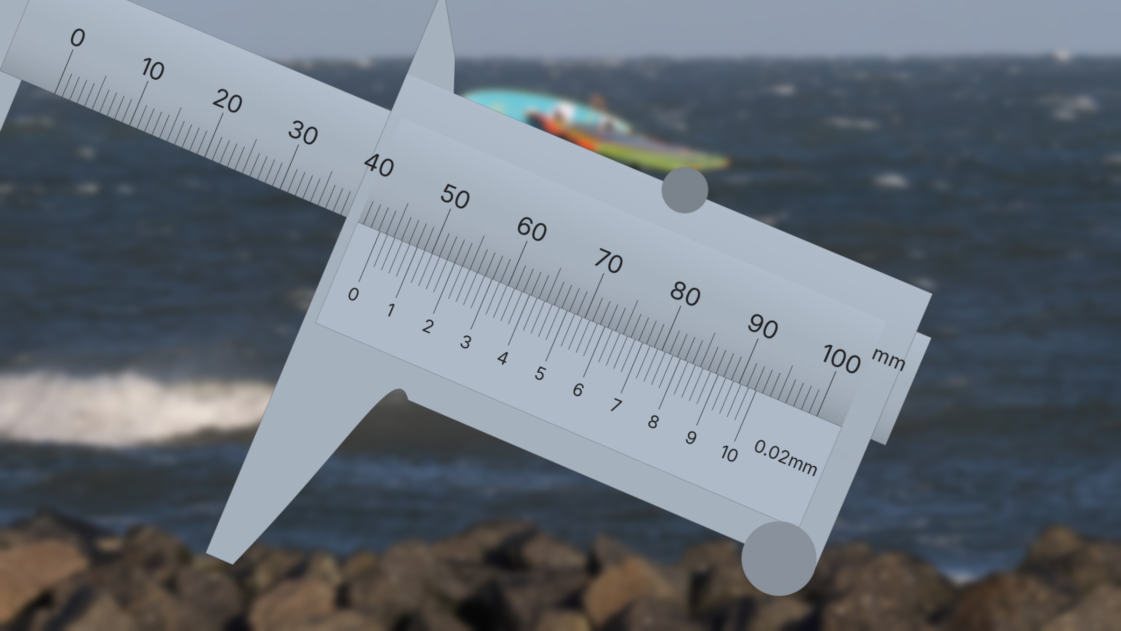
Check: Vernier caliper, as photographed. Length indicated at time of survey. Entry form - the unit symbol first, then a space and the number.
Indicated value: mm 43.2
